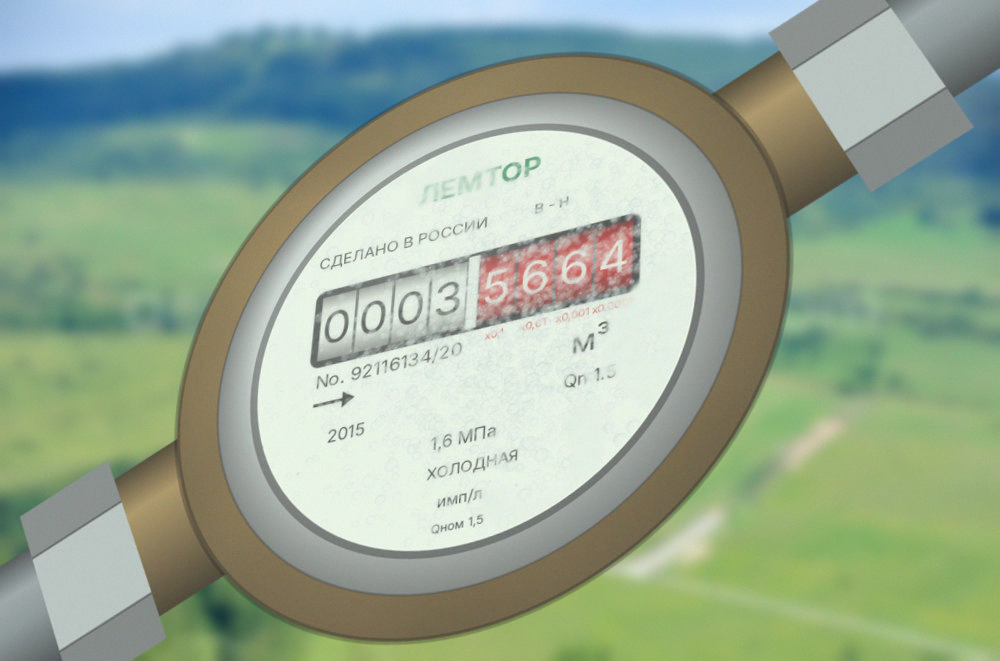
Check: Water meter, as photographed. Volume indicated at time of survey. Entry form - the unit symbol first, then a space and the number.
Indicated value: m³ 3.5664
